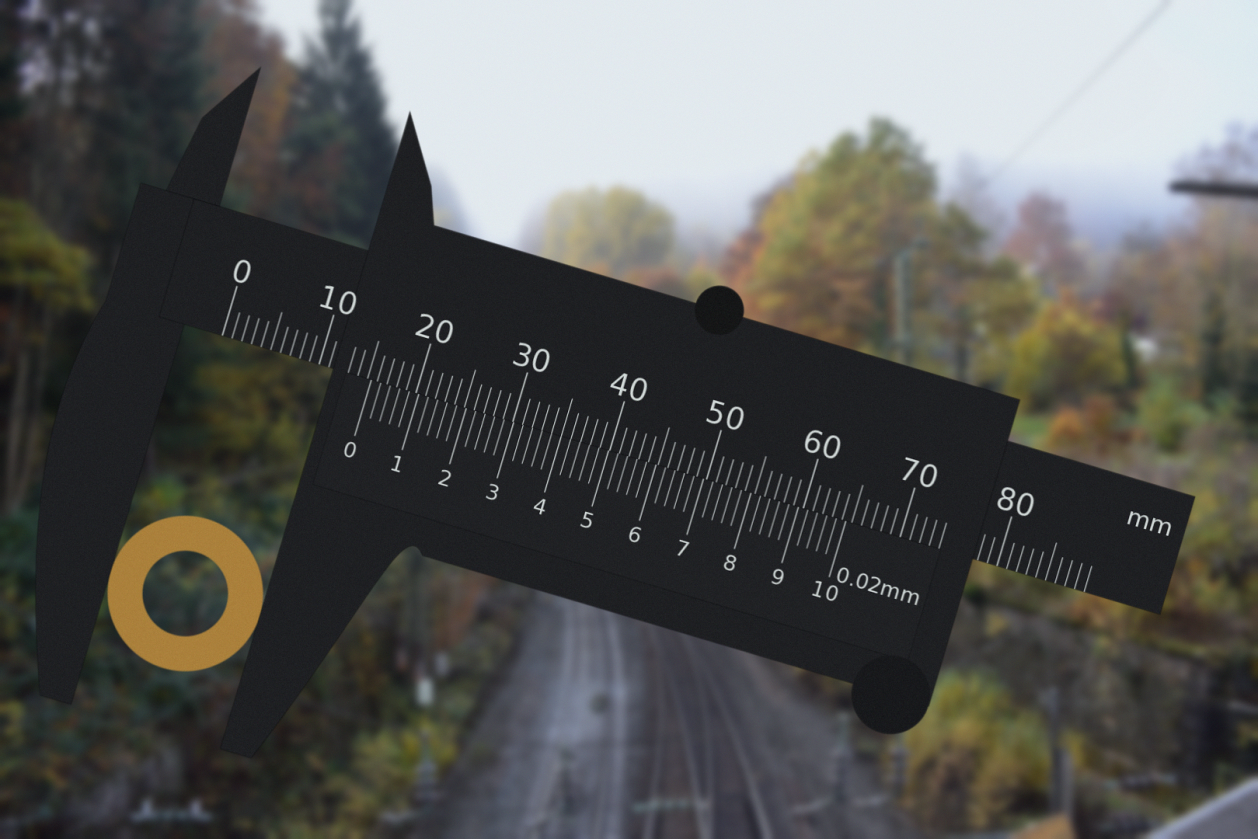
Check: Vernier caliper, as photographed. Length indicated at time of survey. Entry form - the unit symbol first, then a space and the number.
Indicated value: mm 15.4
